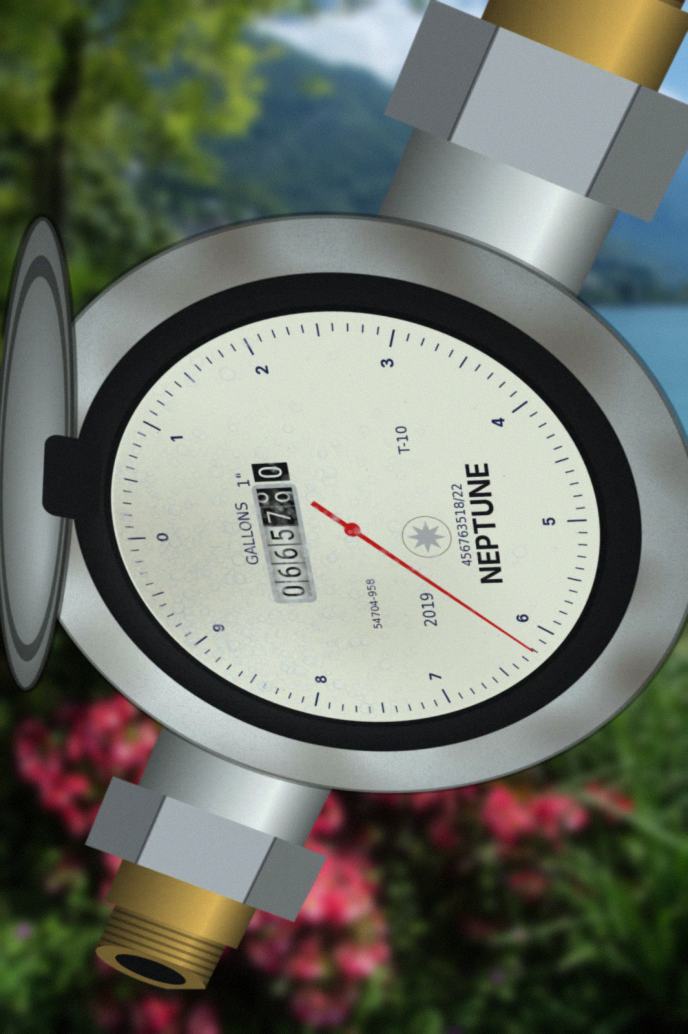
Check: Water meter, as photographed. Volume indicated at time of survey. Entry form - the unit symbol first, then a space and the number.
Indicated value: gal 665786.2
